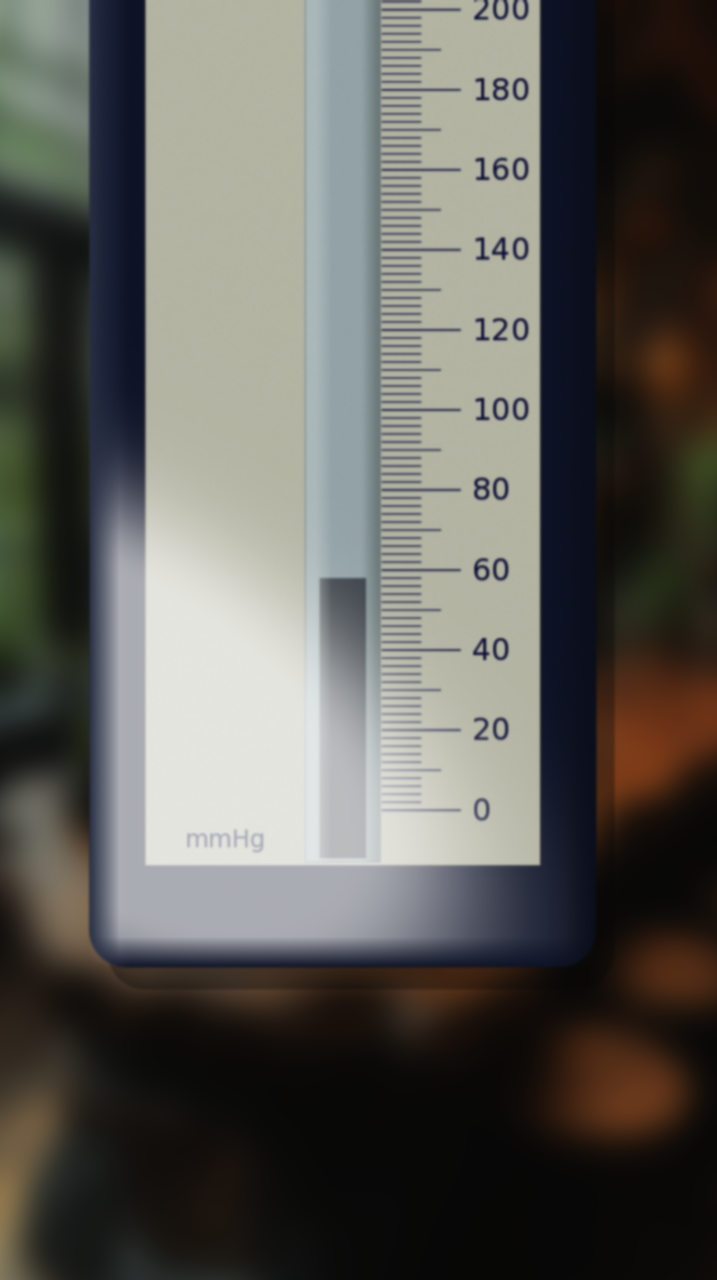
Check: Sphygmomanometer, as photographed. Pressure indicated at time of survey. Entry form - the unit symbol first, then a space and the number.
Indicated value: mmHg 58
